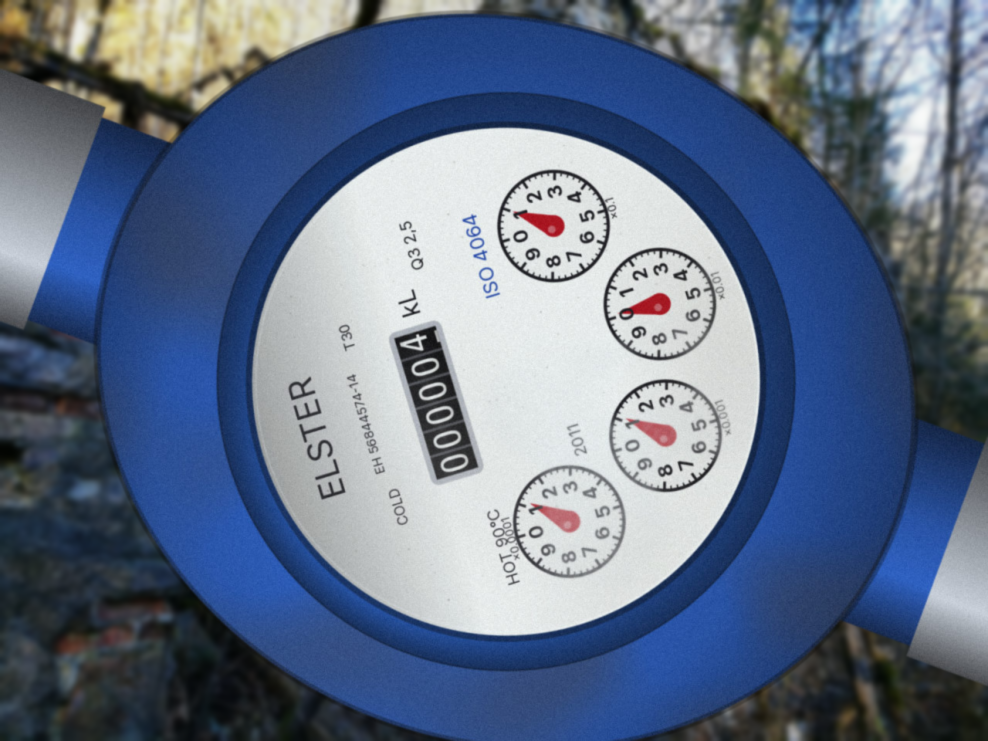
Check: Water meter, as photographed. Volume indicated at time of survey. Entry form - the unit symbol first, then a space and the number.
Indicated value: kL 4.1011
